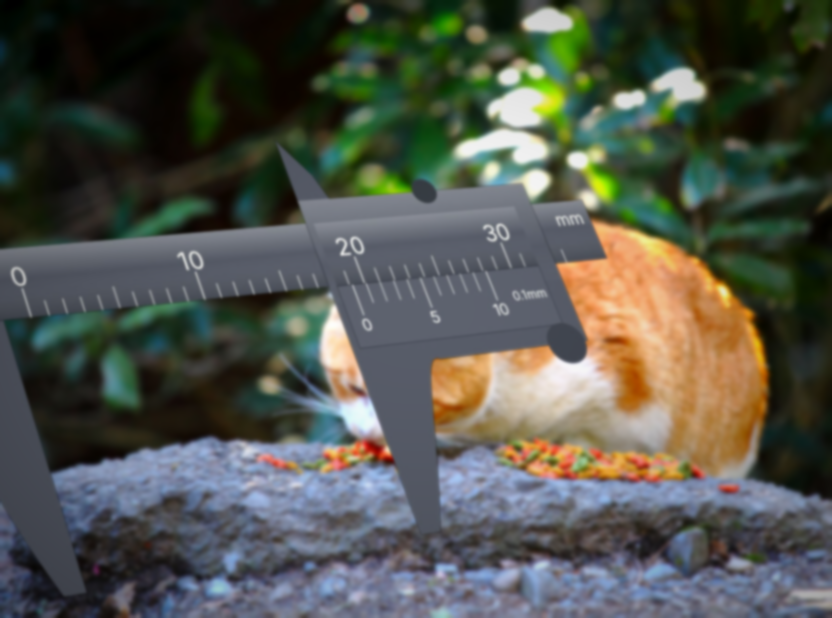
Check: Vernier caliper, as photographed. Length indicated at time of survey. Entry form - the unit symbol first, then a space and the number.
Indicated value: mm 19.2
